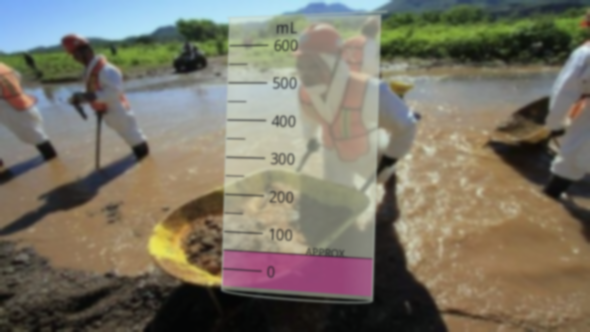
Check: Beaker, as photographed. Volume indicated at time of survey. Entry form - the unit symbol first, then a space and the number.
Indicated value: mL 50
